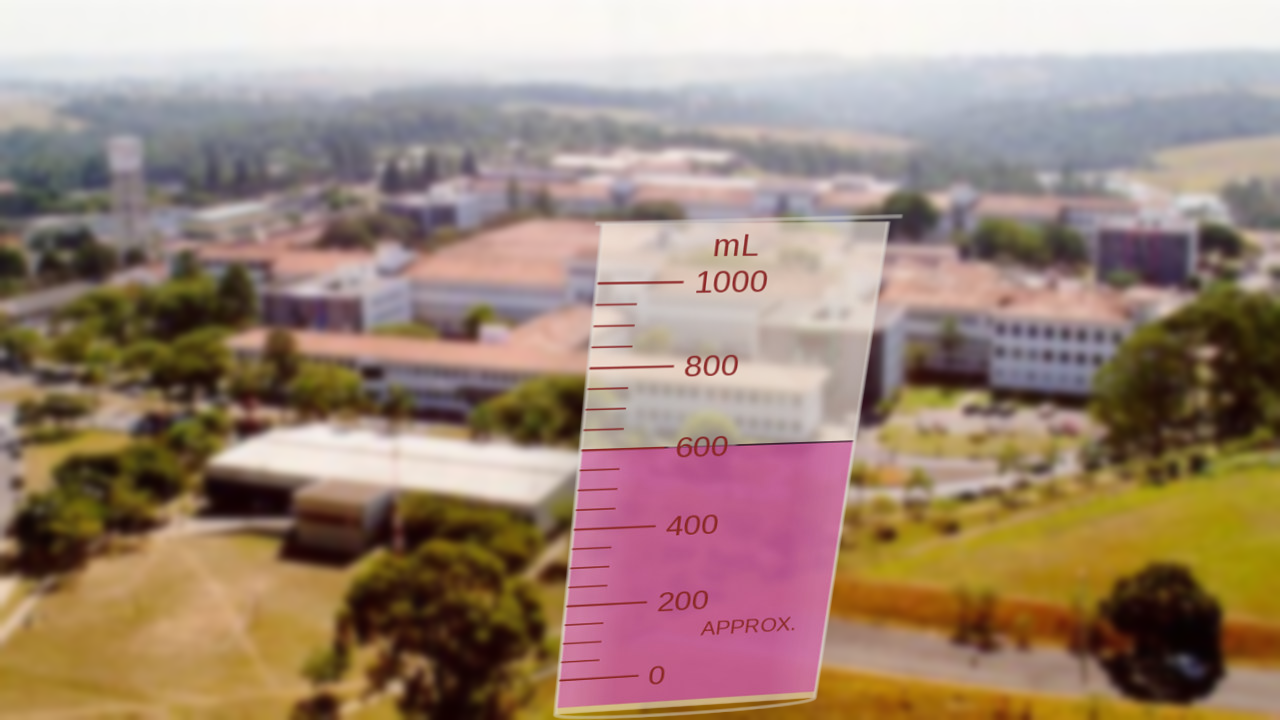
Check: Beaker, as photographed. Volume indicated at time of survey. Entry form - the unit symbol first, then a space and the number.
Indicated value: mL 600
